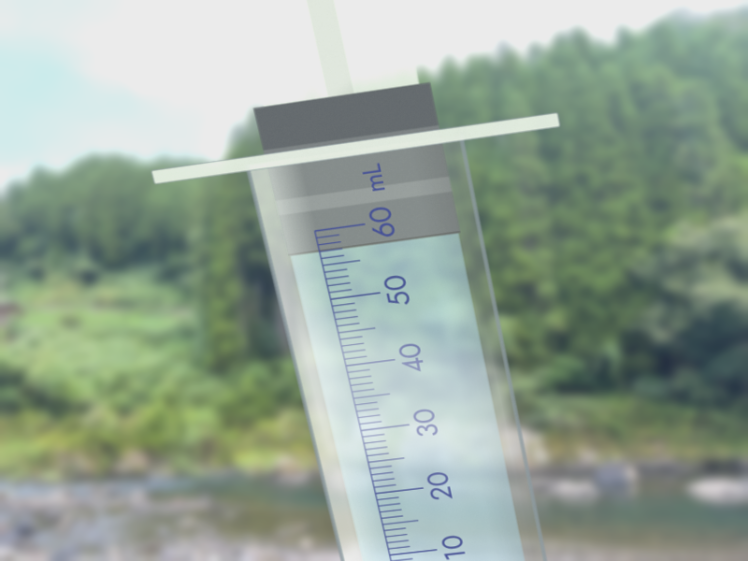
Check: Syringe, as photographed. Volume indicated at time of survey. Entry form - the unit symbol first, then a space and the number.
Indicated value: mL 57
